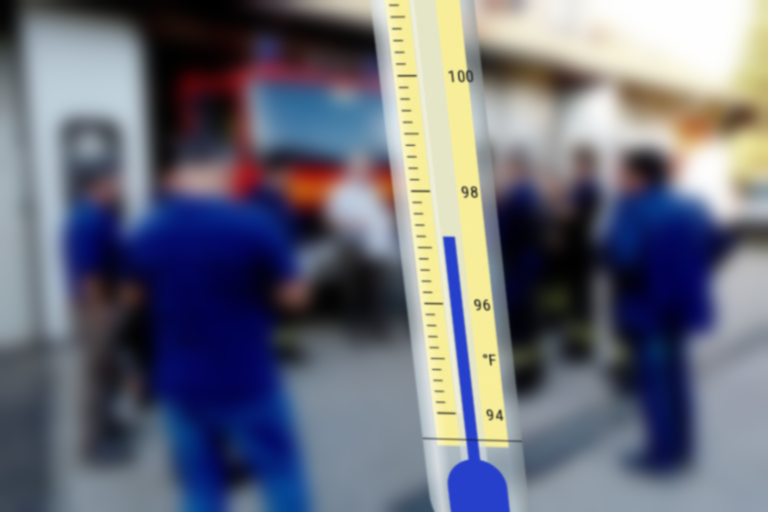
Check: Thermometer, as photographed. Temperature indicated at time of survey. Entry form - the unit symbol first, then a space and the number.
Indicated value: °F 97.2
